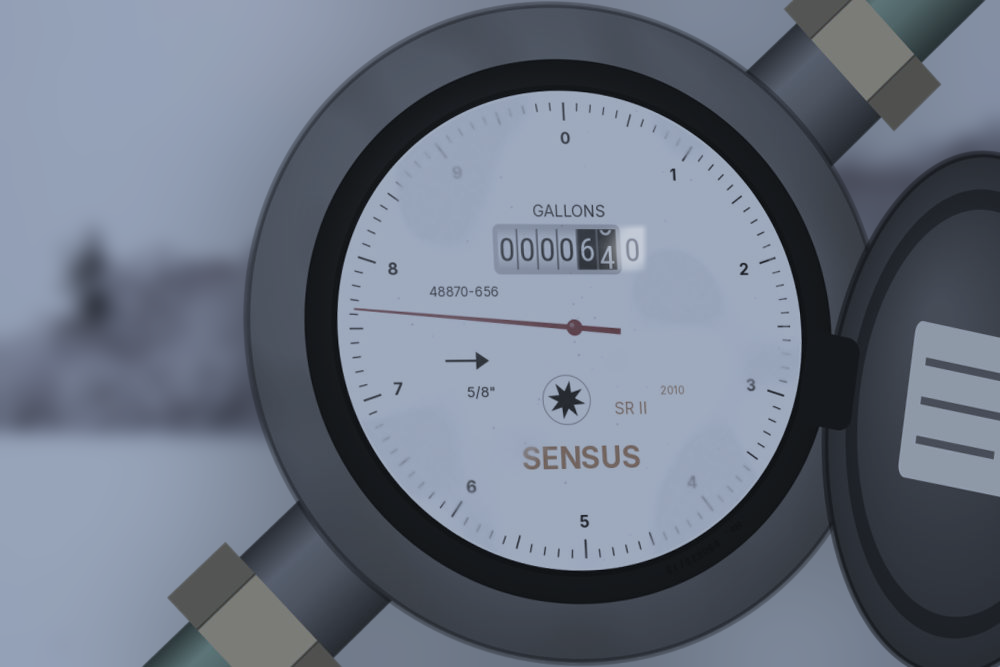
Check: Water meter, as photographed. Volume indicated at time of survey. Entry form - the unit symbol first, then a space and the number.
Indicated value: gal 637.6
